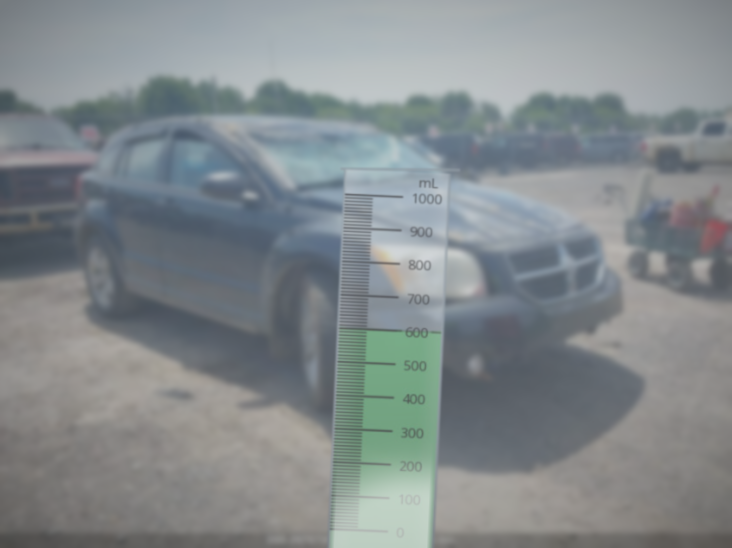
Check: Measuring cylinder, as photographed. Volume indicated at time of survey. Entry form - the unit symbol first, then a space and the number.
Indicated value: mL 600
